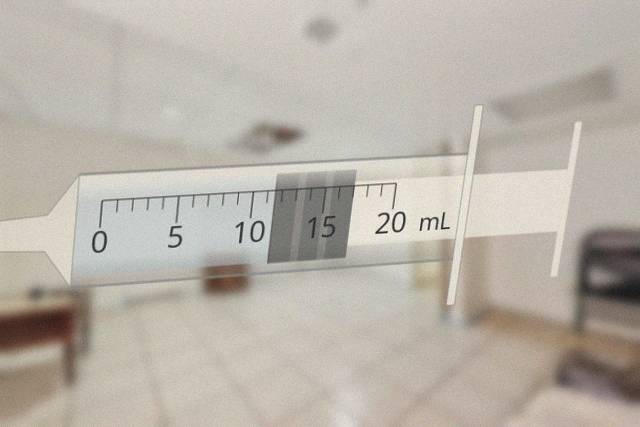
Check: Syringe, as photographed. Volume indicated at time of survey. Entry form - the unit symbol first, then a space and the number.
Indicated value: mL 11.5
